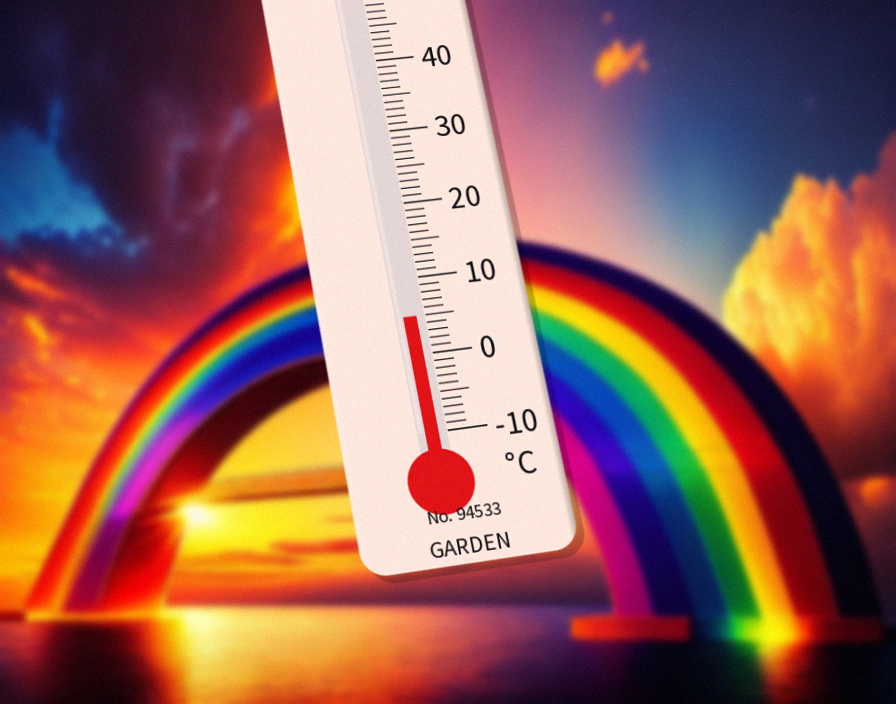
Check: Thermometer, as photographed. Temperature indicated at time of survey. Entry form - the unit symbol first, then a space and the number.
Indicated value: °C 5
